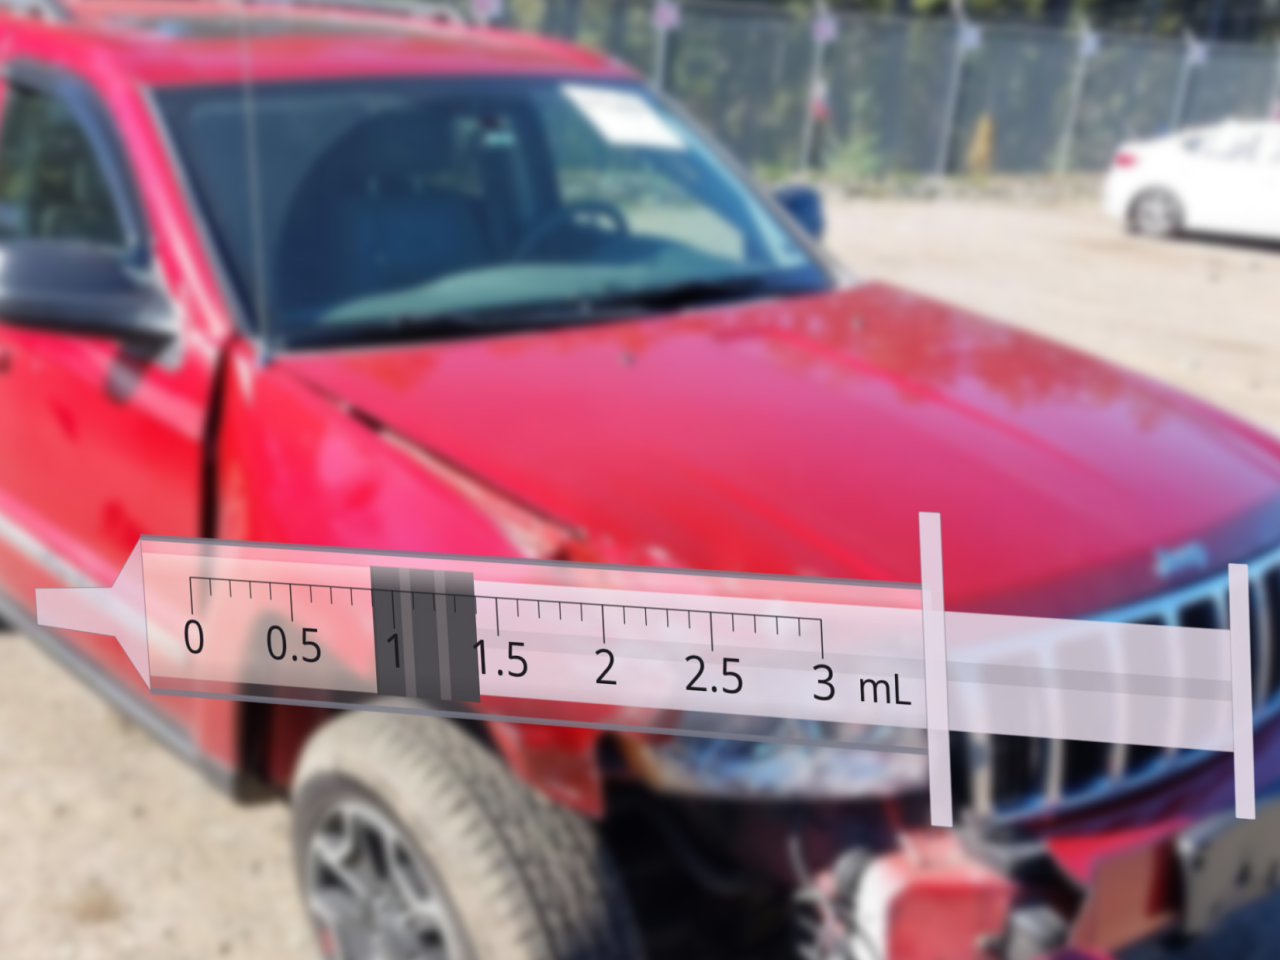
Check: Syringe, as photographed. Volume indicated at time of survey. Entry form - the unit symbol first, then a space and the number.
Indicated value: mL 0.9
